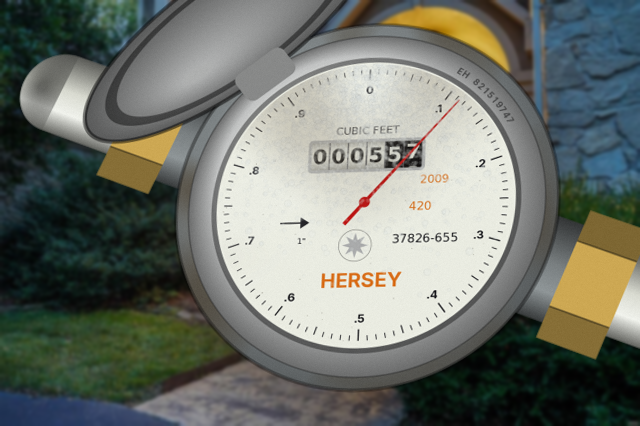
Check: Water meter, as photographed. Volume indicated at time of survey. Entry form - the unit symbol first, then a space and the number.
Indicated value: ft³ 557.11
